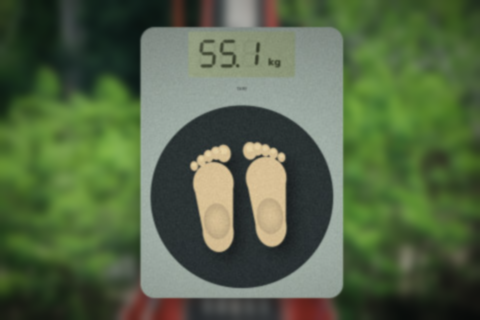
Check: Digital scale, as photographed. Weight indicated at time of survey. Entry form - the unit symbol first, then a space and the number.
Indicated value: kg 55.1
